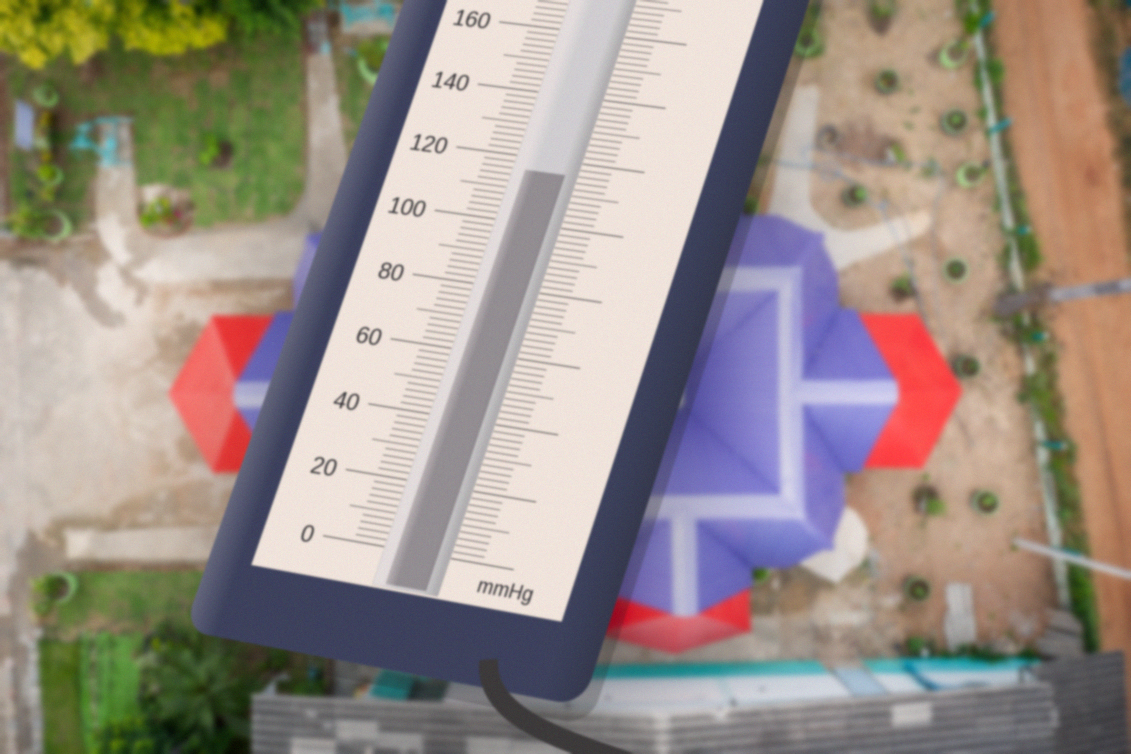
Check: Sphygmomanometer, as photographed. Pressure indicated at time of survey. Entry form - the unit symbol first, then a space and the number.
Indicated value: mmHg 116
